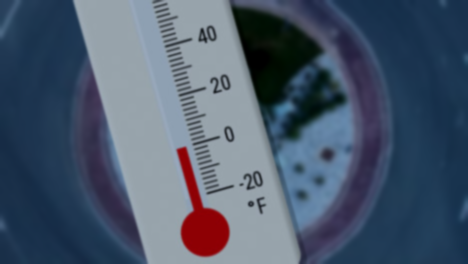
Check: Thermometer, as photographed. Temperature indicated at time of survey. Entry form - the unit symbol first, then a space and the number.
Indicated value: °F 0
